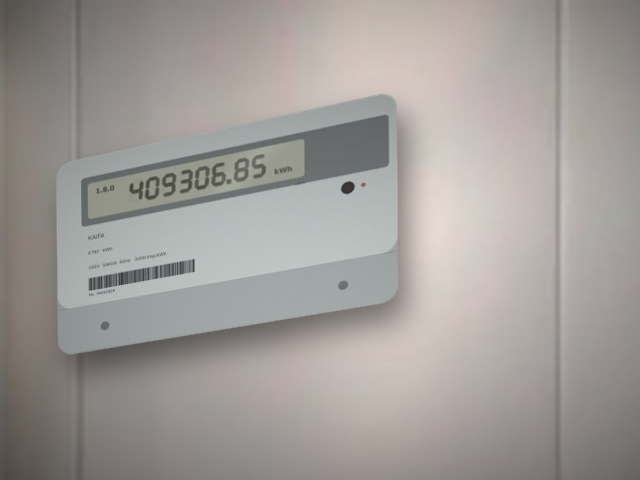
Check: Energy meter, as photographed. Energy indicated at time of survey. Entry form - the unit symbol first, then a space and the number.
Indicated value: kWh 409306.85
